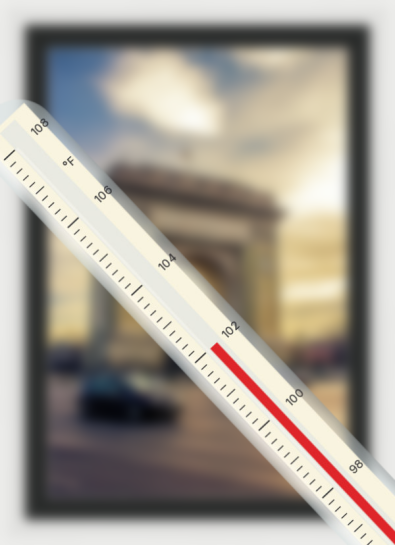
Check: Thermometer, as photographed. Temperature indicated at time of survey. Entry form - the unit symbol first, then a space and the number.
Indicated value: °F 102
